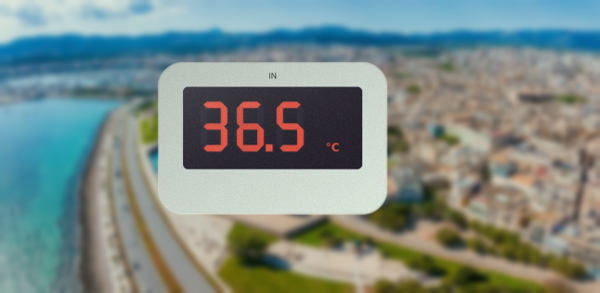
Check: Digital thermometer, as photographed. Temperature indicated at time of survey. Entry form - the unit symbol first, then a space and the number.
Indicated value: °C 36.5
